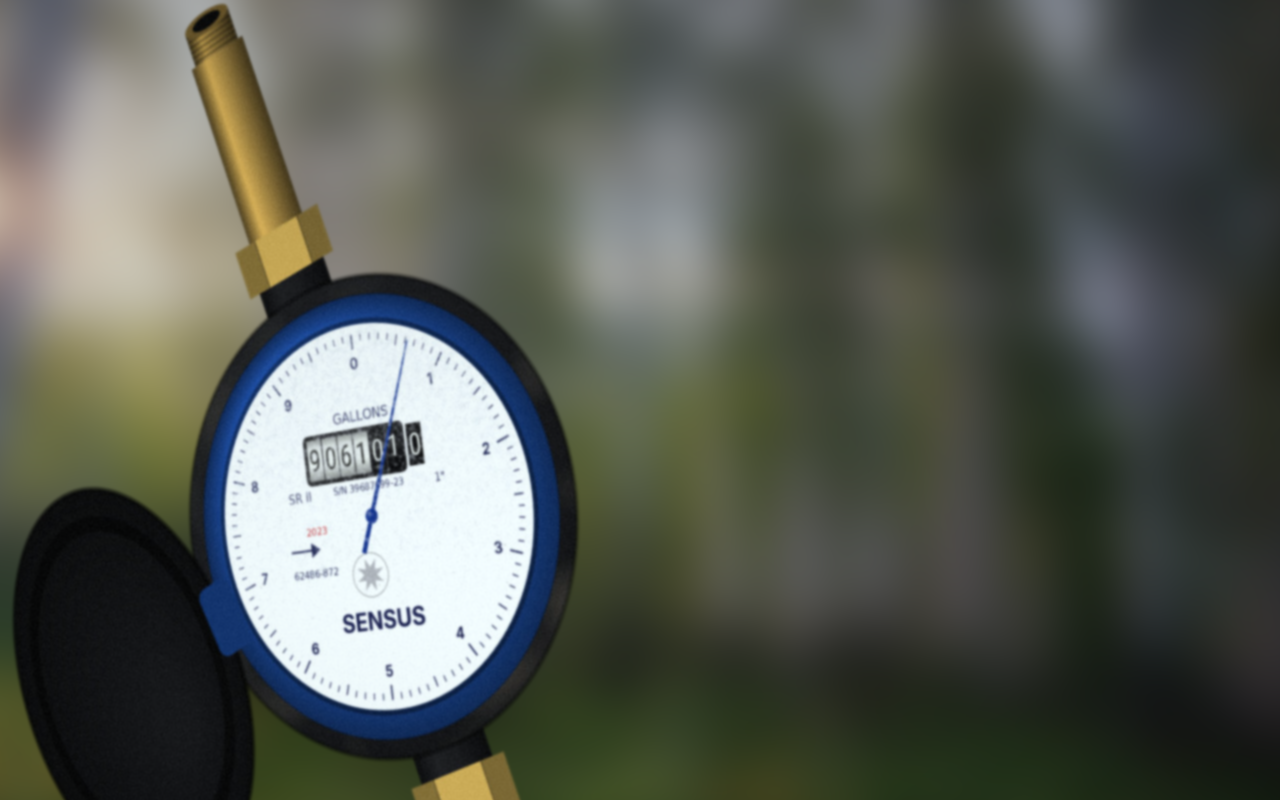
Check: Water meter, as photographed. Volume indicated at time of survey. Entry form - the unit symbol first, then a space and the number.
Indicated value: gal 9061010.6
